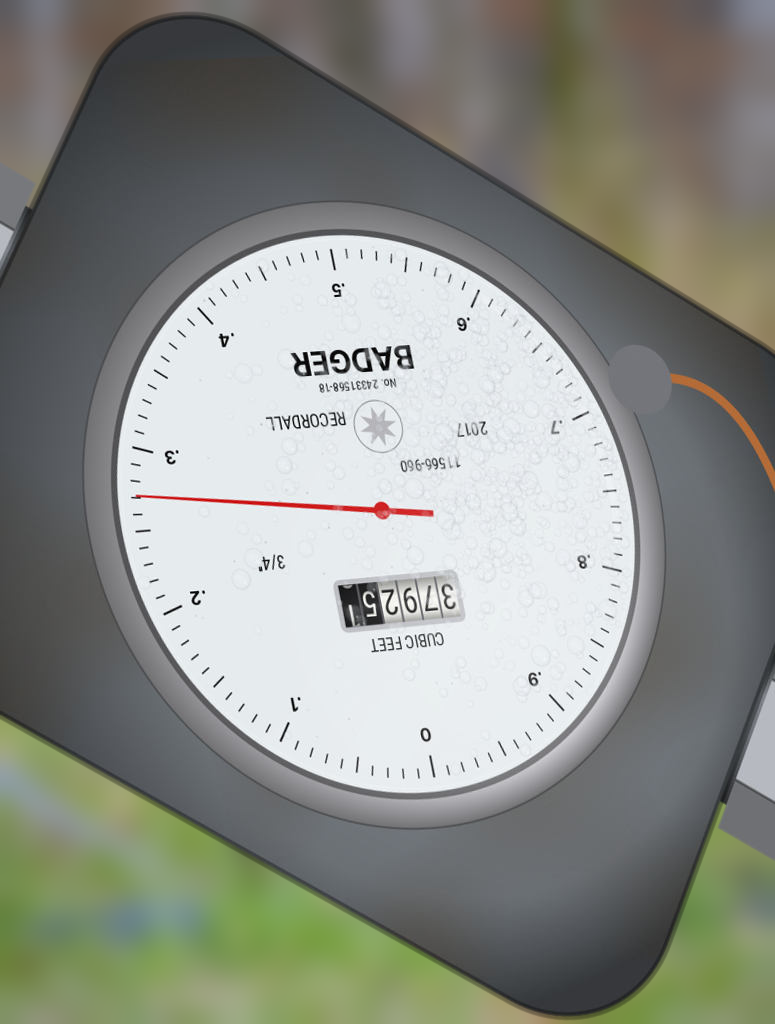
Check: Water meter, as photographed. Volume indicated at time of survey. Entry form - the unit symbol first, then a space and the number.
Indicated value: ft³ 379251.27
